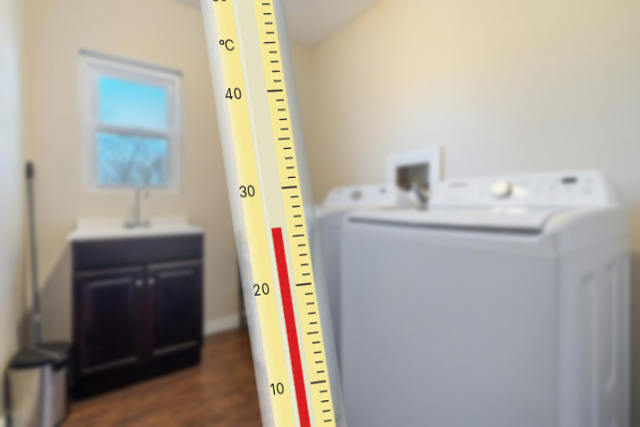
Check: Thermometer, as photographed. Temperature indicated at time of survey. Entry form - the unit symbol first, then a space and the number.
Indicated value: °C 26
